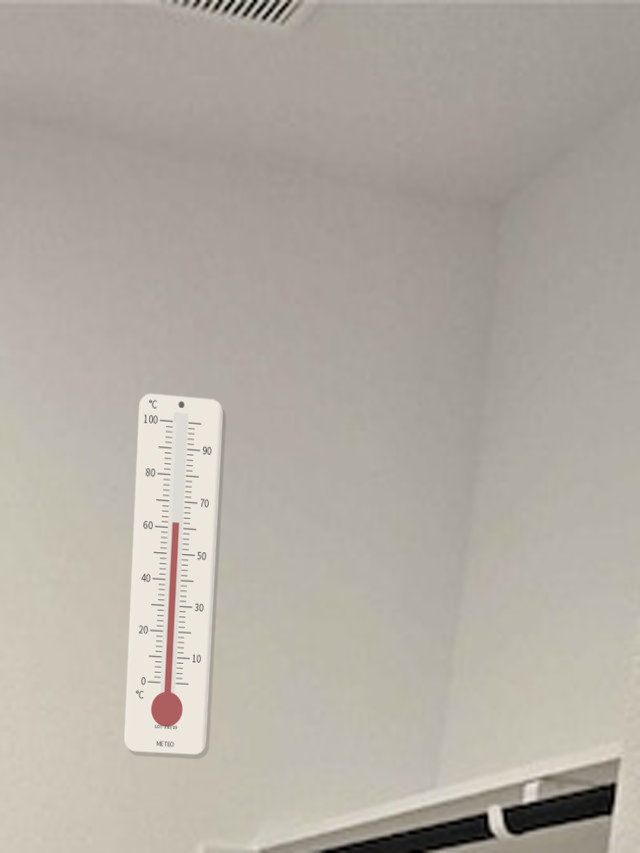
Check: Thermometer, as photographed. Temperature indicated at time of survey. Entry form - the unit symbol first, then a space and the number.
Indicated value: °C 62
